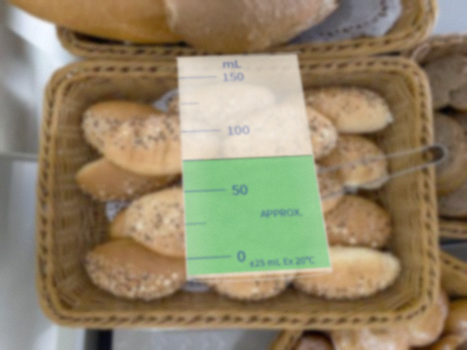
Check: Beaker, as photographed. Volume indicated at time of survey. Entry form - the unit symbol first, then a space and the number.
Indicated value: mL 75
